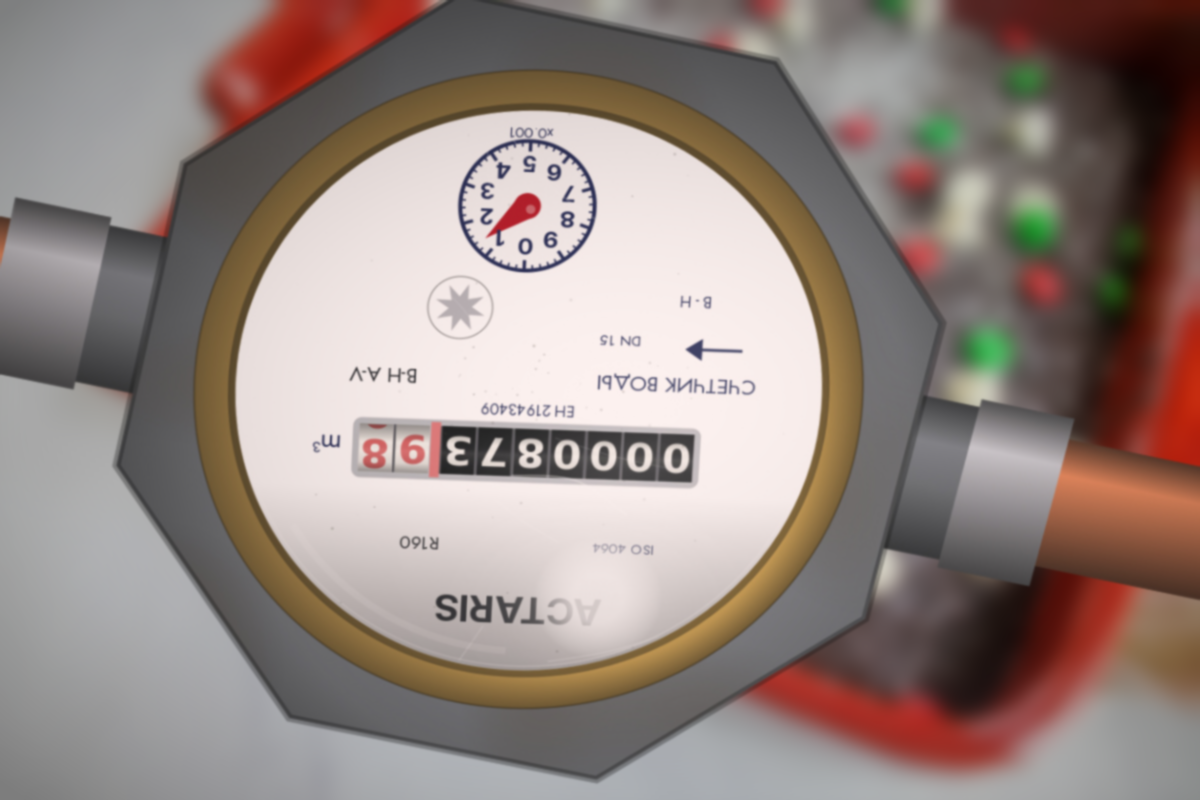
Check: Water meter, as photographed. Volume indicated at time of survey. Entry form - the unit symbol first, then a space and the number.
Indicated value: m³ 873.981
